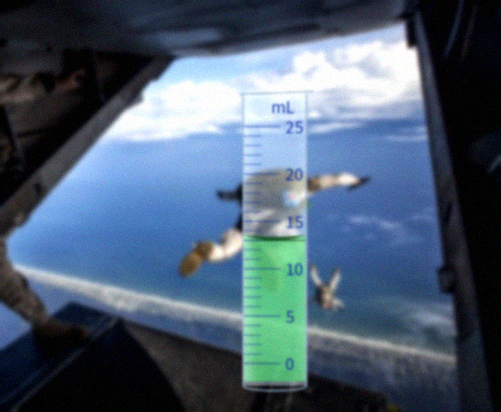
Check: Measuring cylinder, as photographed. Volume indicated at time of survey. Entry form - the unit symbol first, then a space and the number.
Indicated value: mL 13
